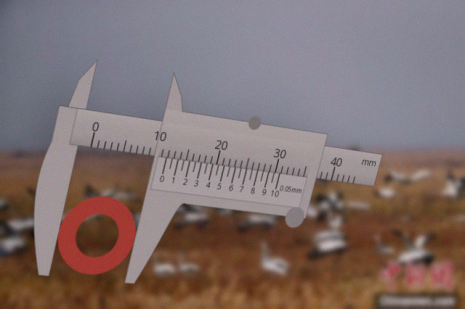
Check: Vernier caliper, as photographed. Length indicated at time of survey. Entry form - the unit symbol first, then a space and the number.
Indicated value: mm 11.8
